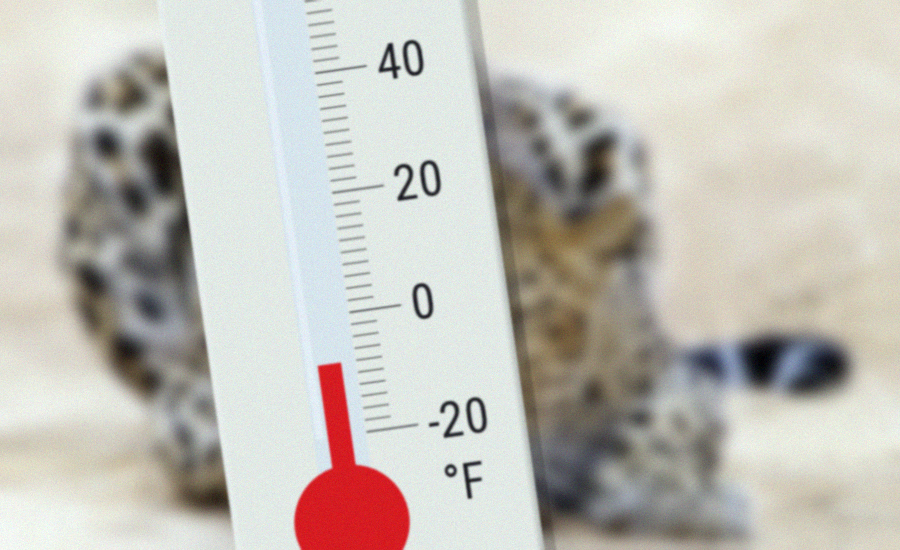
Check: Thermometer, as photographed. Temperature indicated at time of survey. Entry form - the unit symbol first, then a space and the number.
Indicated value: °F -8
